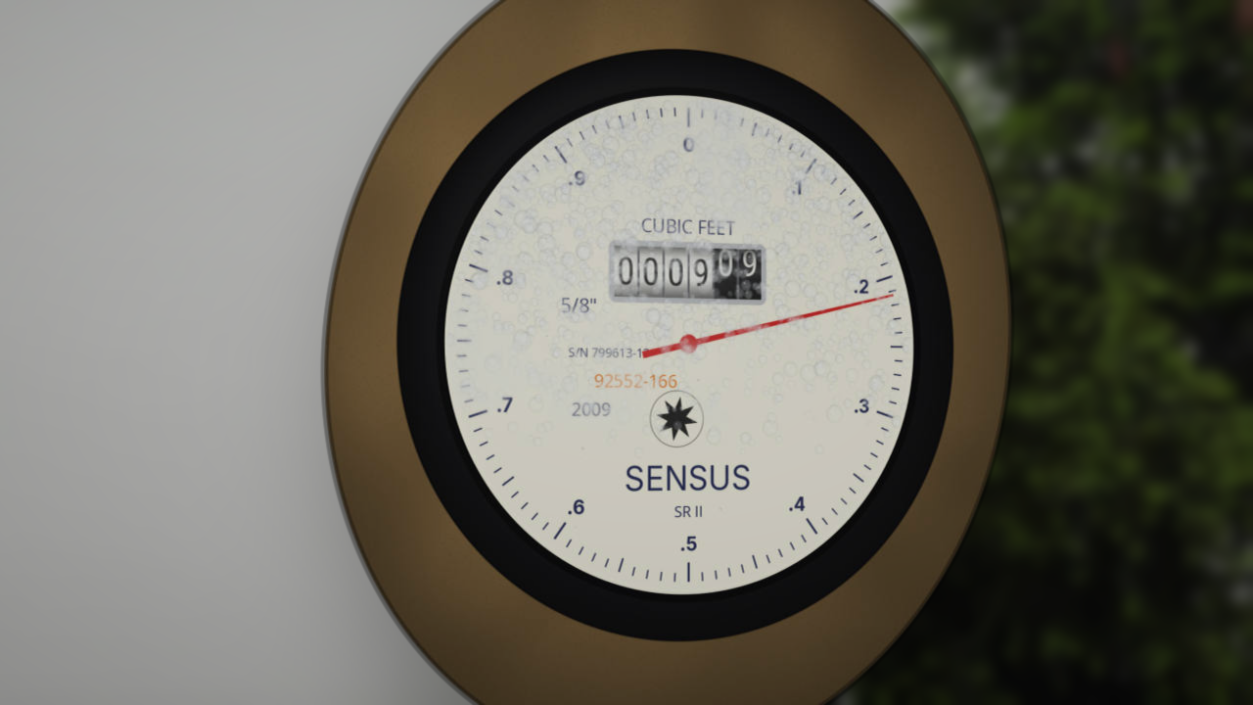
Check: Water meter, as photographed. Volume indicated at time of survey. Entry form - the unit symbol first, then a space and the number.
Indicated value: ft³ 909.21
